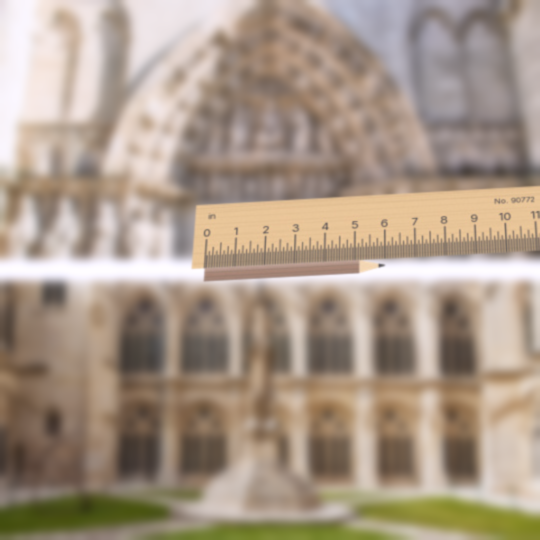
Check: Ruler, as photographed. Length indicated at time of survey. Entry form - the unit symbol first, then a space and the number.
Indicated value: in 6
